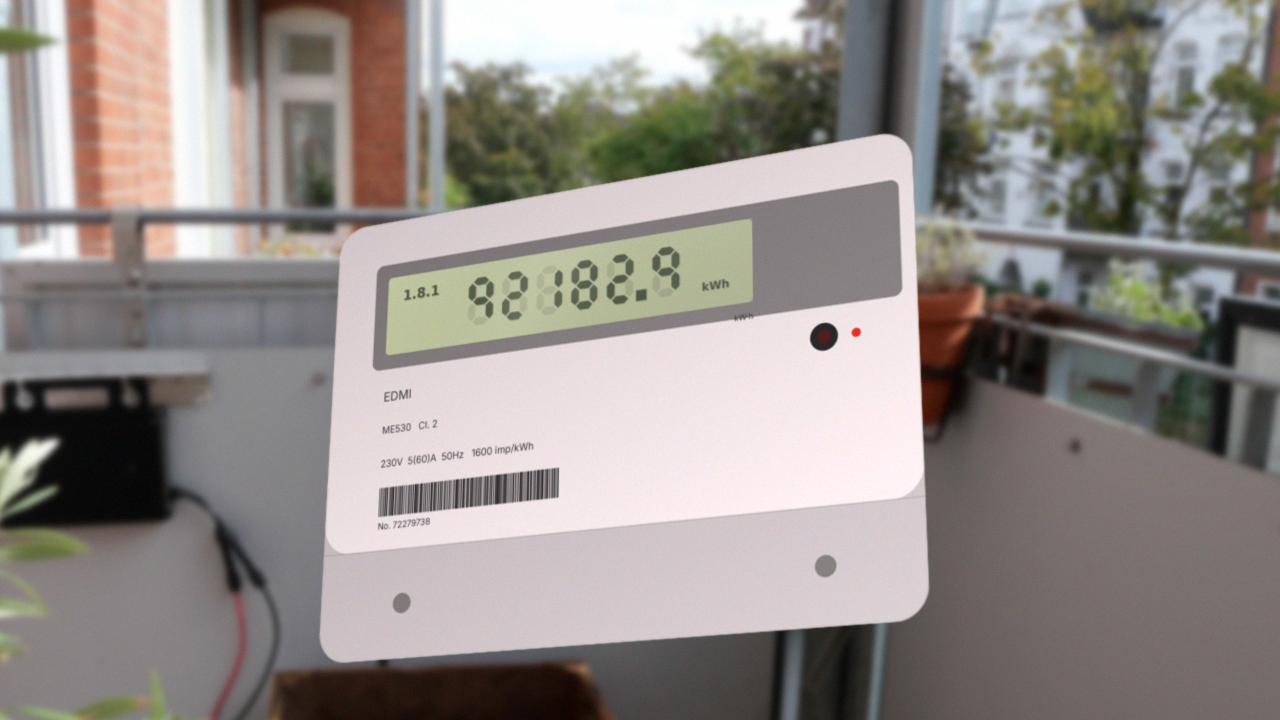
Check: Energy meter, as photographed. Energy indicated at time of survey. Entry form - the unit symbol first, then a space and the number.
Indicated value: kWh 92182.9
